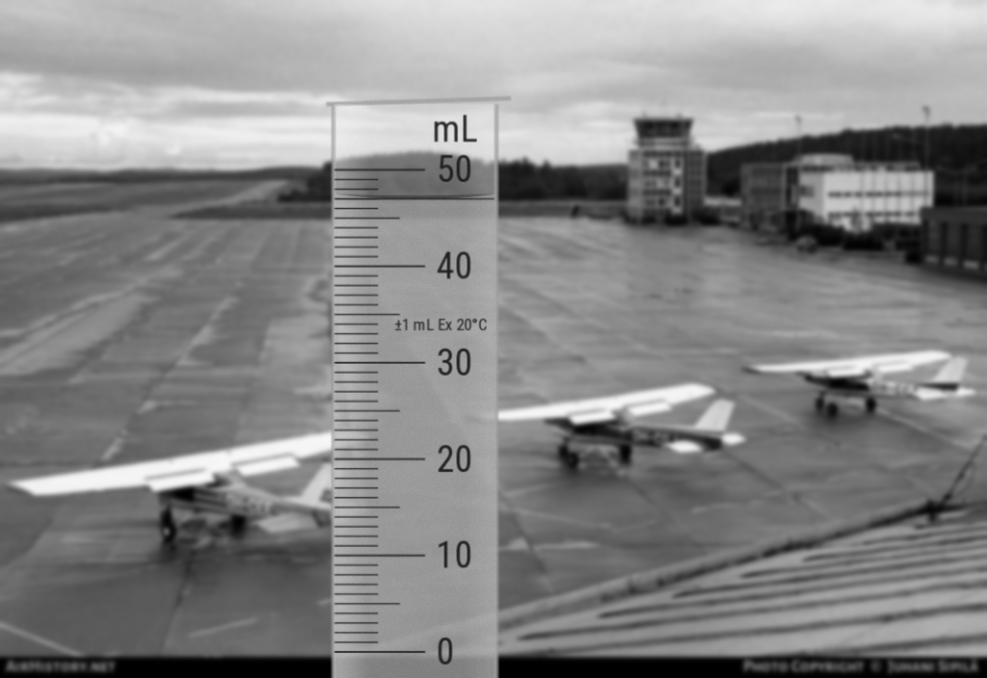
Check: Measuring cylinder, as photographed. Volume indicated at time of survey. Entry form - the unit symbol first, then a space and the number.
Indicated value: mL 47
